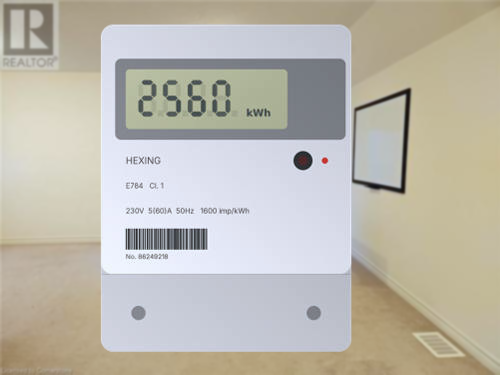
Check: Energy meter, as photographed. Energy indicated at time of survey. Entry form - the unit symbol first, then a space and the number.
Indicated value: kWh 2560
